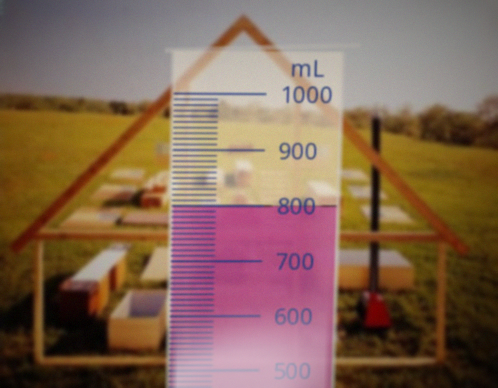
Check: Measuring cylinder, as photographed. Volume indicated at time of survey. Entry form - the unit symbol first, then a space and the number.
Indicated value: mL 800
